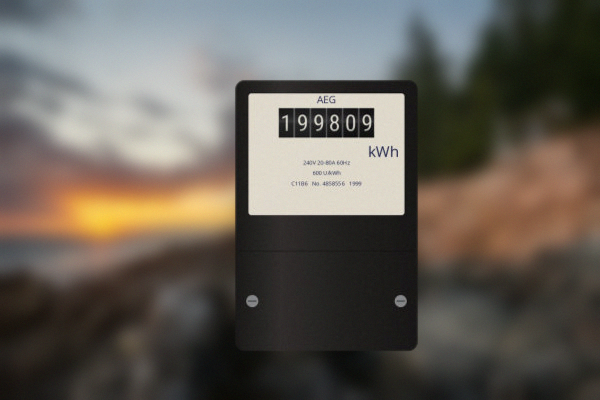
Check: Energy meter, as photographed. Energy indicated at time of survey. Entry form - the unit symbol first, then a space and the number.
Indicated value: kWh 199809
